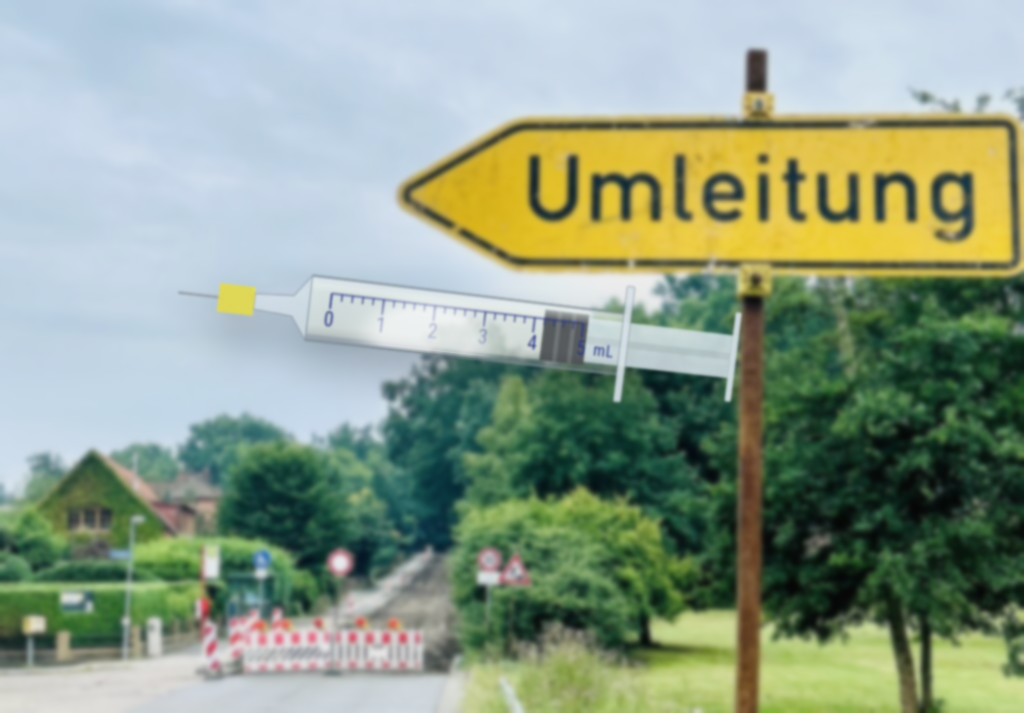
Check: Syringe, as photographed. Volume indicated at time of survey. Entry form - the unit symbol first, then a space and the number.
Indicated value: mL 4.2
